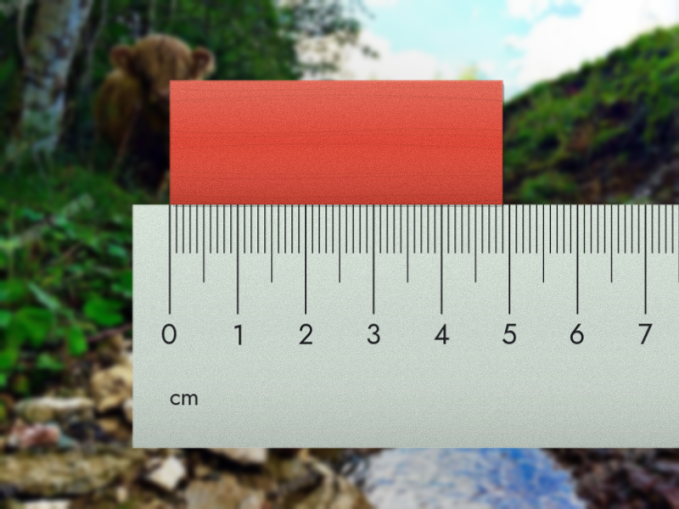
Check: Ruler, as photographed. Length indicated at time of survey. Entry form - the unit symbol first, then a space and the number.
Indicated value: cm 4.9
